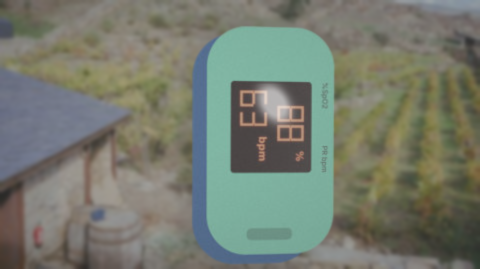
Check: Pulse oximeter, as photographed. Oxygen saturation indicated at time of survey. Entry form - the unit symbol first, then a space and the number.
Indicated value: % 88
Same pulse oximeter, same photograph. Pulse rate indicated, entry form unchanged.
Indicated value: bpm 63
